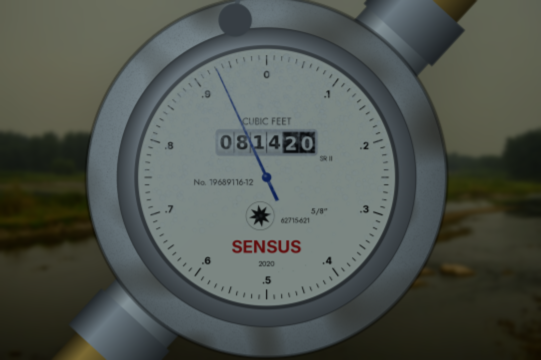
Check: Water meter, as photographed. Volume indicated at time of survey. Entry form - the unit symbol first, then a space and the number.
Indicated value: ft³ 81419.93
